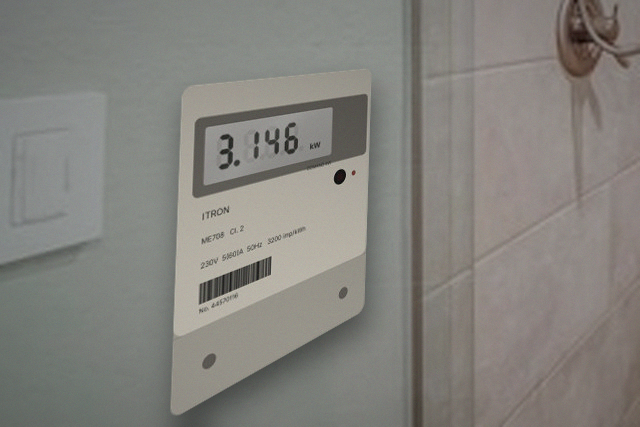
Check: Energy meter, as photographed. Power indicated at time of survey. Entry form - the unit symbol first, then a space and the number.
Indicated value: kW 3.146
